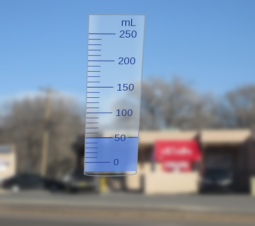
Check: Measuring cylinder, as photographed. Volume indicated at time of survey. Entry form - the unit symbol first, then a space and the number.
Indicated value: mL 50
